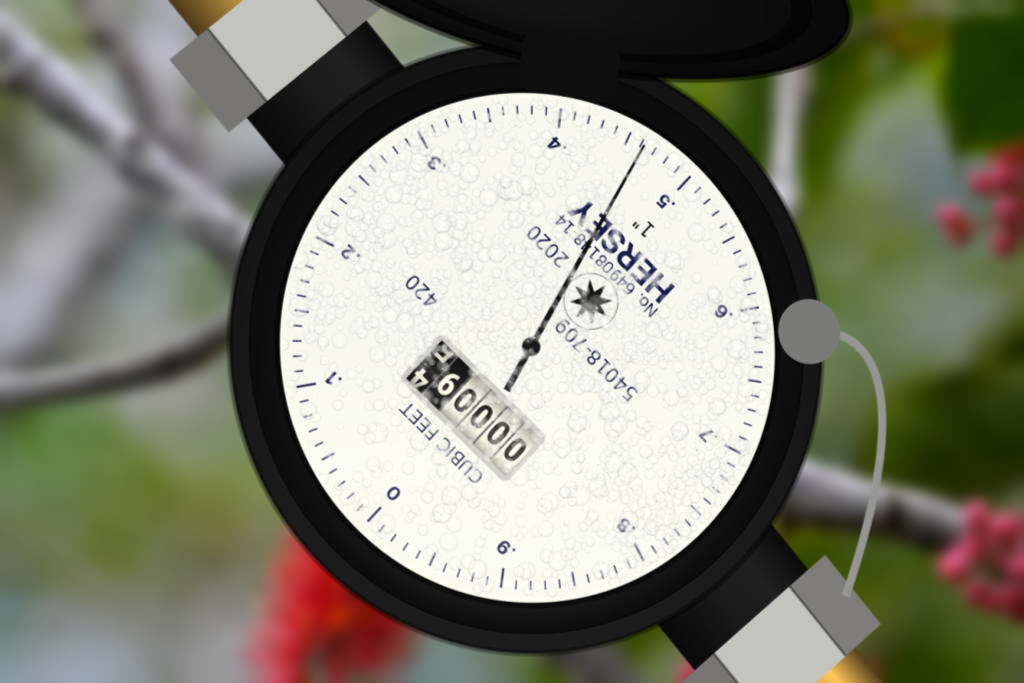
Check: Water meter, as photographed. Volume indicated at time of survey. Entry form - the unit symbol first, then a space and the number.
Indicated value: ft³ 94.46
